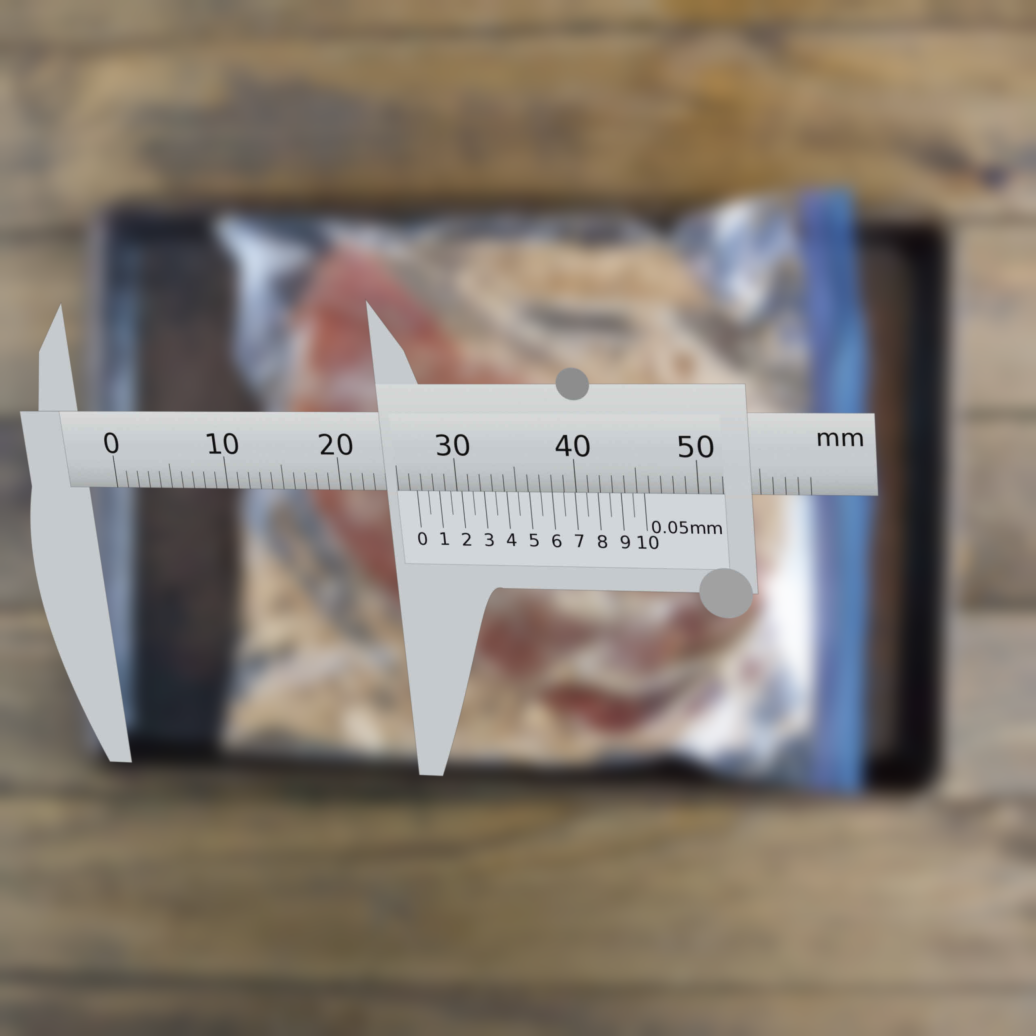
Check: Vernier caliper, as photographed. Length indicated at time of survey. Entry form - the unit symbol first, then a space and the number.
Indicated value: mm 26.6
